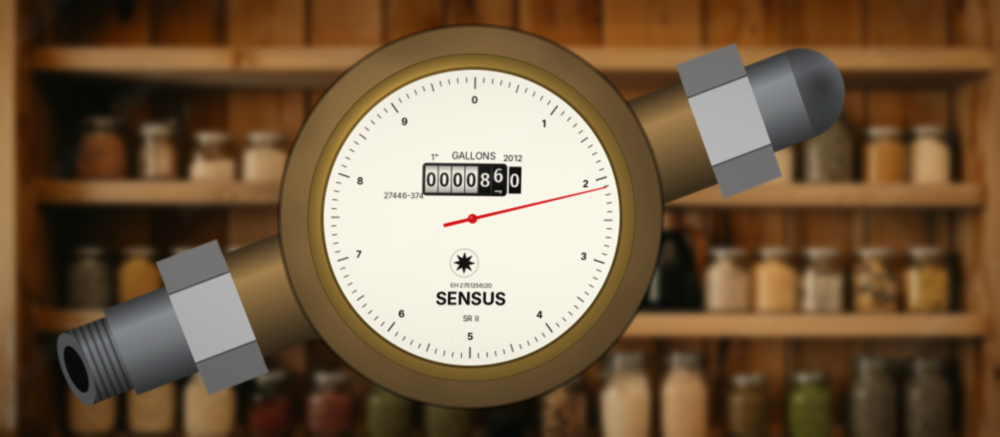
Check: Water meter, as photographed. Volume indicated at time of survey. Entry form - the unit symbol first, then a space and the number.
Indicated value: gal 862.1
